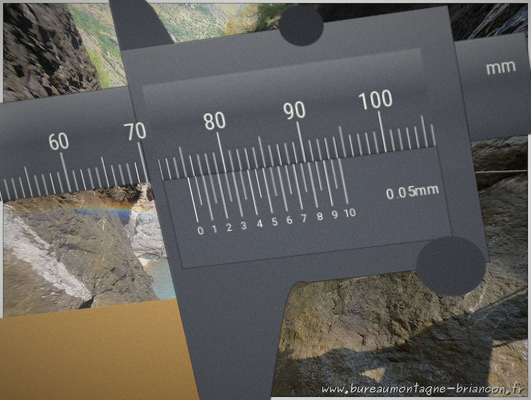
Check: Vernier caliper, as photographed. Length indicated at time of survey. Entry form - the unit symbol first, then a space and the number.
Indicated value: mm 75.2
